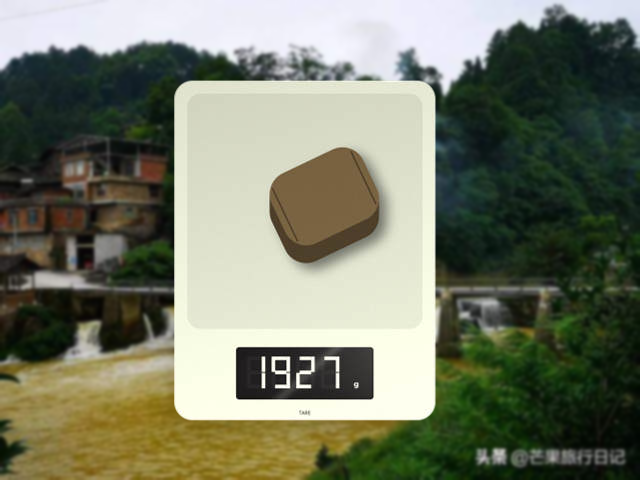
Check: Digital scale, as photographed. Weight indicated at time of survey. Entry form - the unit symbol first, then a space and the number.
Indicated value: g 1927
